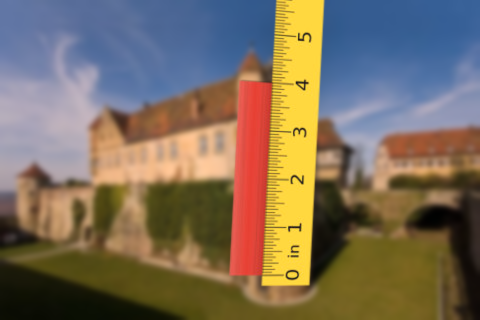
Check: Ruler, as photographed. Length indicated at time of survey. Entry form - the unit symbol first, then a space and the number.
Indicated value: in 4
